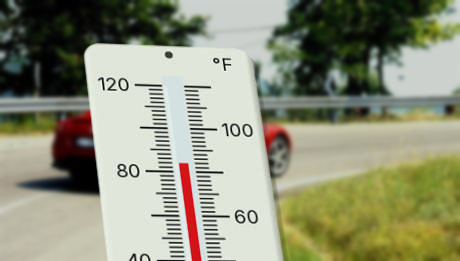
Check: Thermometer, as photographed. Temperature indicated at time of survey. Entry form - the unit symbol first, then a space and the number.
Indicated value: °F 84
